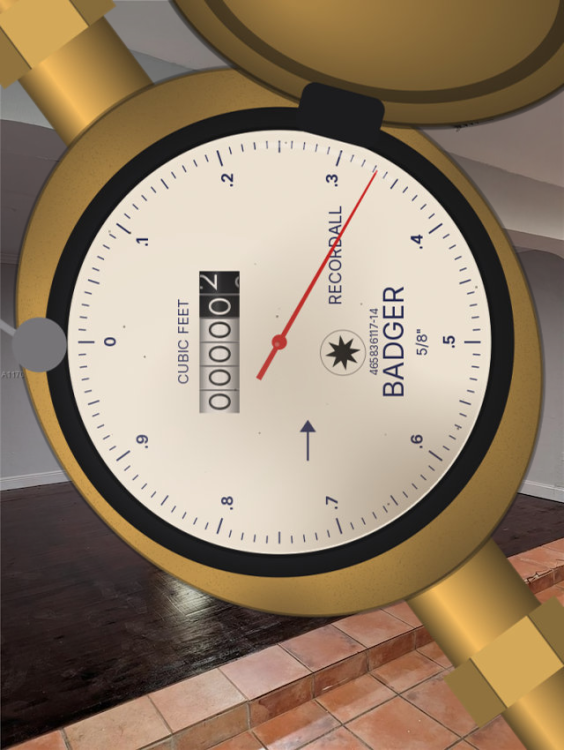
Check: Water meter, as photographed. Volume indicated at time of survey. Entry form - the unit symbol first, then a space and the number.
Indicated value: ft³ 2.33
